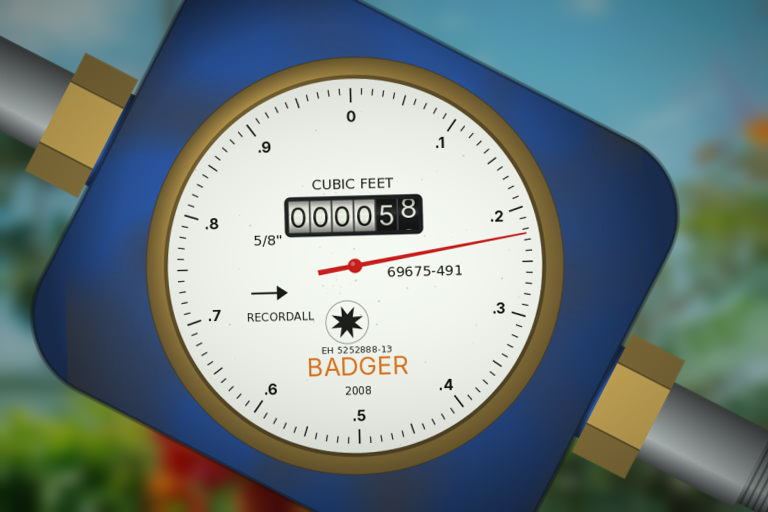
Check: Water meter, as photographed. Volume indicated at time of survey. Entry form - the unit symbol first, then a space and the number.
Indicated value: ft³ 58.22
